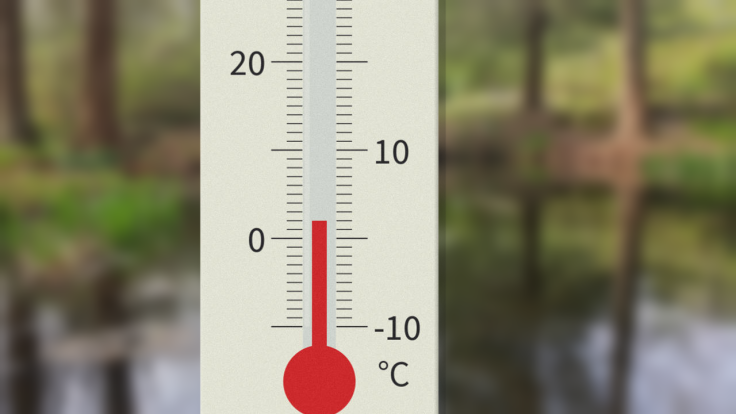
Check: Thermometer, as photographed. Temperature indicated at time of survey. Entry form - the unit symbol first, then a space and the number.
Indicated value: °C 2
